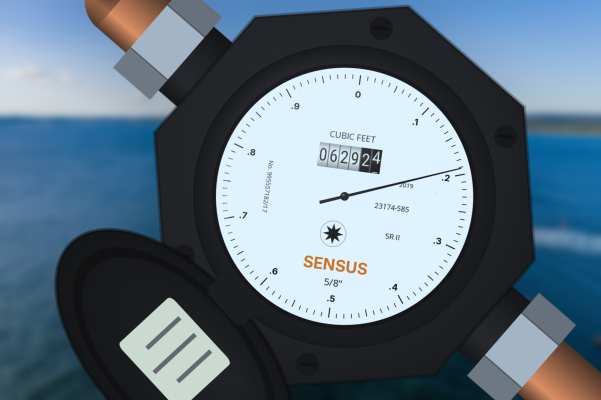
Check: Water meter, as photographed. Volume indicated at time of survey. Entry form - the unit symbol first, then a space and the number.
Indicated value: ft³ 62924.19
